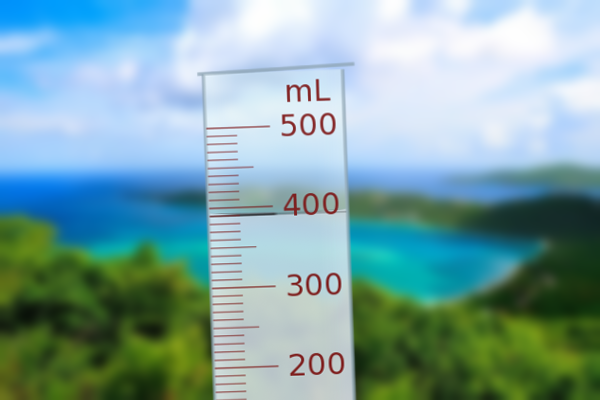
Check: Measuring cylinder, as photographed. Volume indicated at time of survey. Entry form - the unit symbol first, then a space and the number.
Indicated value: mL 390
